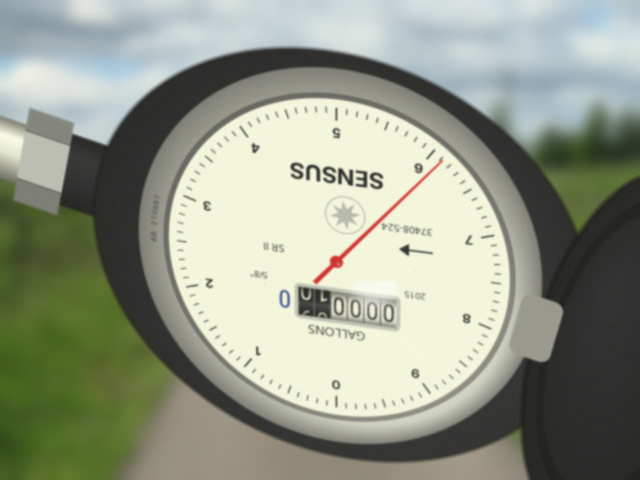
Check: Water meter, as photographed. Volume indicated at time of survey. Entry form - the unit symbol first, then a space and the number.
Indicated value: gal 96.1
